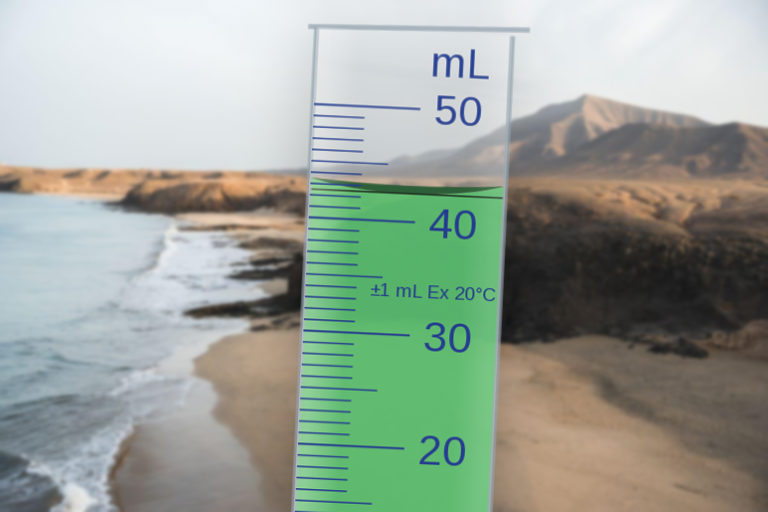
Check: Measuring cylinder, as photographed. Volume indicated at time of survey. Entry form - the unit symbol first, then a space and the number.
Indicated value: mL 42.5
